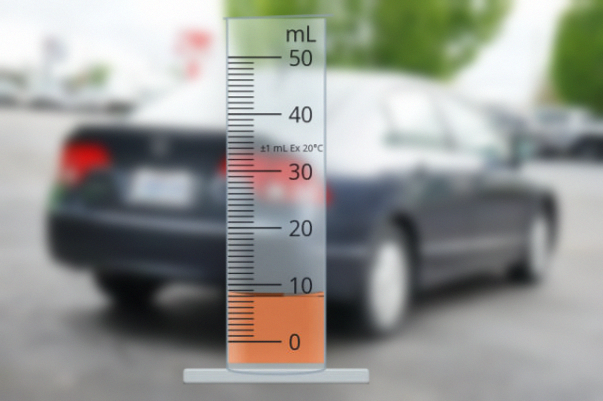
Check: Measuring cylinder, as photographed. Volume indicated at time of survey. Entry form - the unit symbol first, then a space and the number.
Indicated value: mL 8
